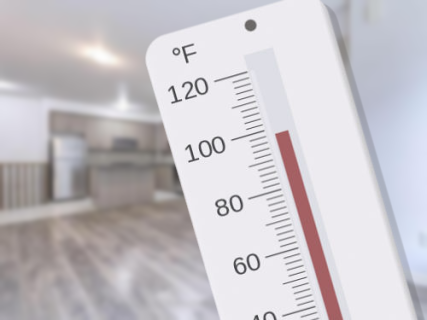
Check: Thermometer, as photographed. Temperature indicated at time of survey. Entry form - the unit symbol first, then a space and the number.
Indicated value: °F 98
